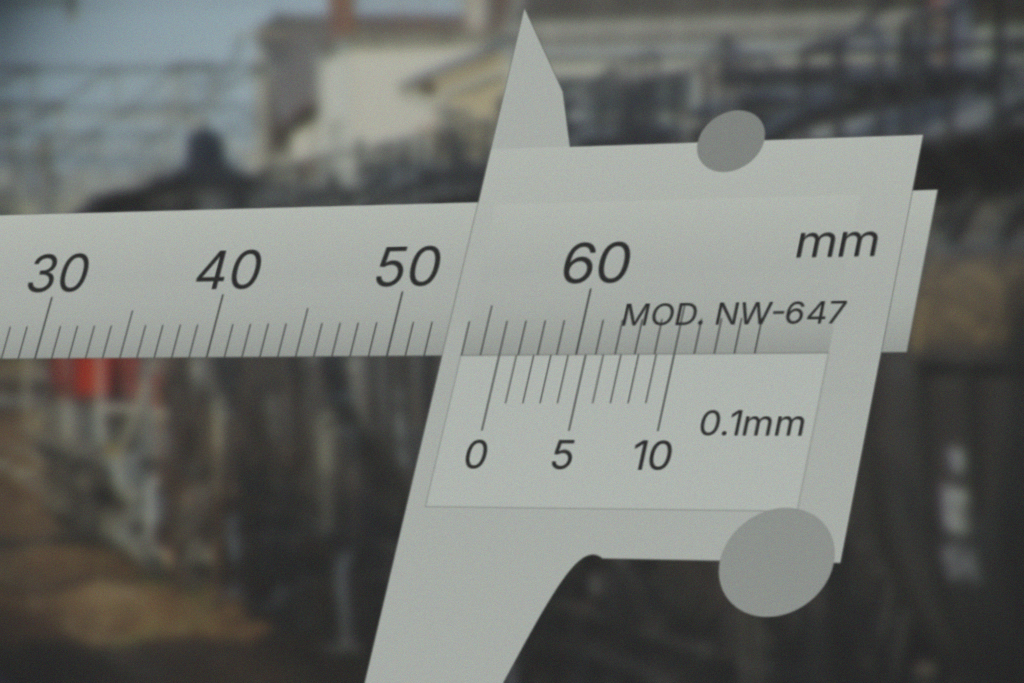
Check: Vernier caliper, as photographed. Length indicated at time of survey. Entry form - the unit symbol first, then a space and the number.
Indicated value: mm 56.0
